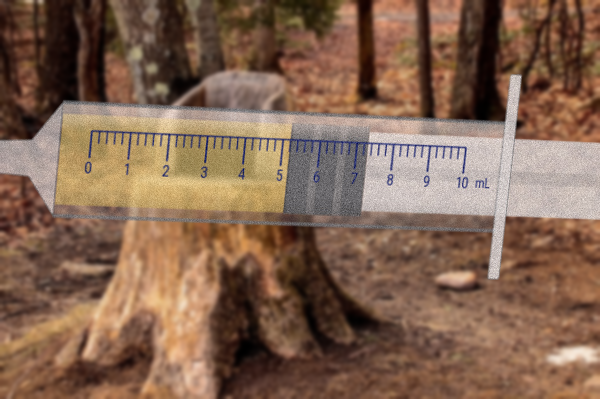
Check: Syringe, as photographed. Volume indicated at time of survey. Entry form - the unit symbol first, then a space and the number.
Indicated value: mL 5.2
